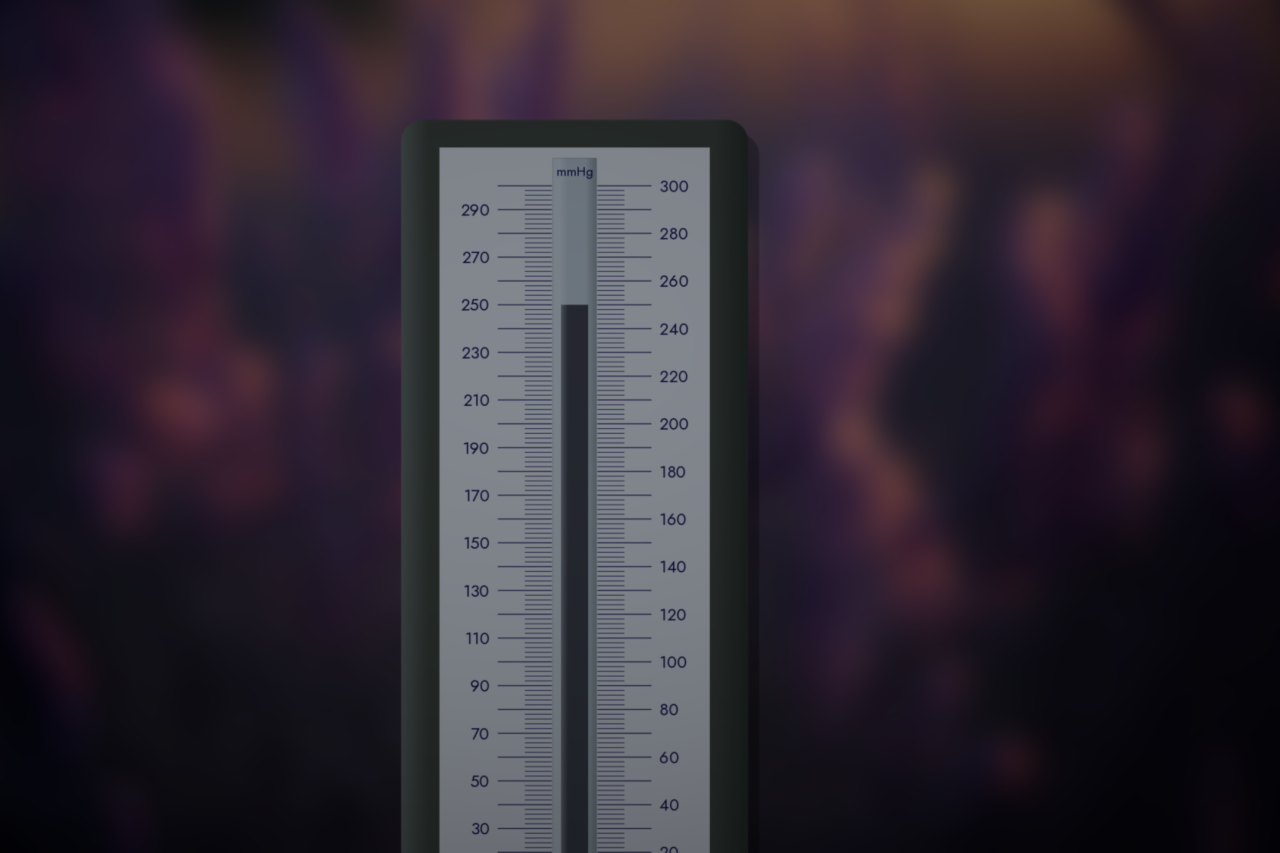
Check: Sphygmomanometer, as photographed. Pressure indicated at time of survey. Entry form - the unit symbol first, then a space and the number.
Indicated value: mmHg 250
